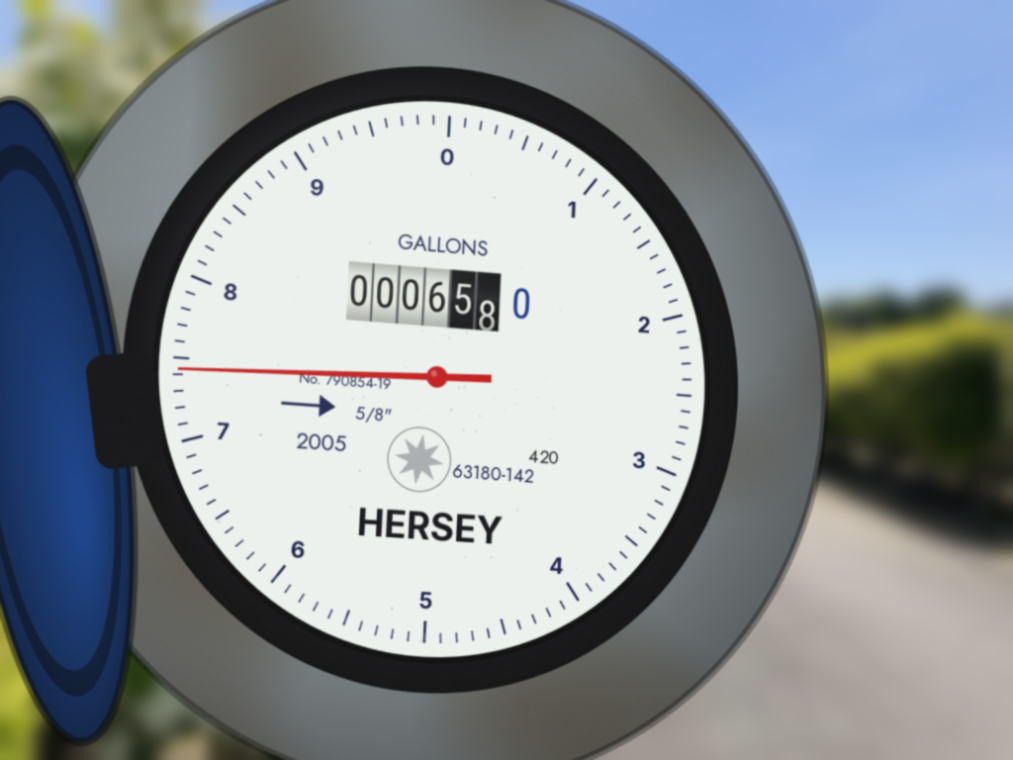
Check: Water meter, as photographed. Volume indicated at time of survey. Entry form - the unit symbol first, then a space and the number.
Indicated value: gal 6577.4
